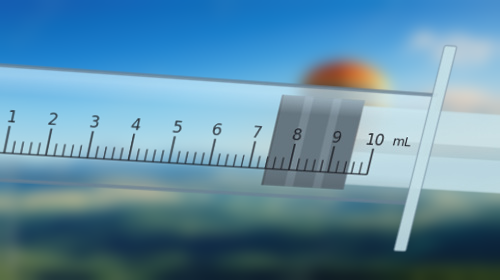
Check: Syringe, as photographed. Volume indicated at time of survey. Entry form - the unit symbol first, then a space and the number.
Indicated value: mL 7.4
